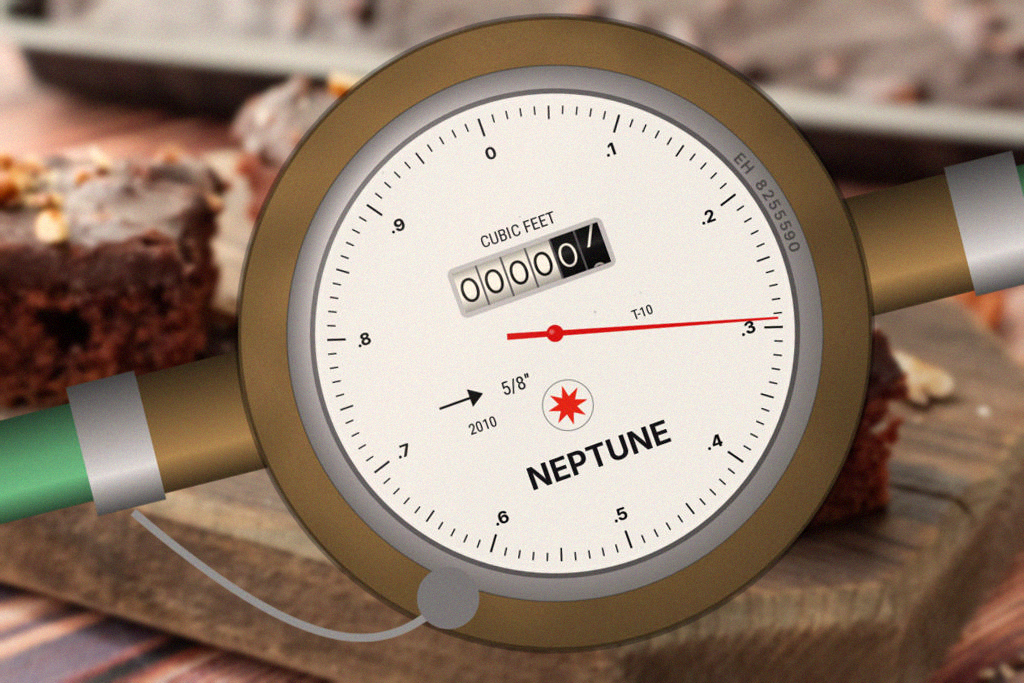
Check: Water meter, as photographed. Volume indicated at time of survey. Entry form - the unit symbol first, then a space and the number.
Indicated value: ft³ 7.29
